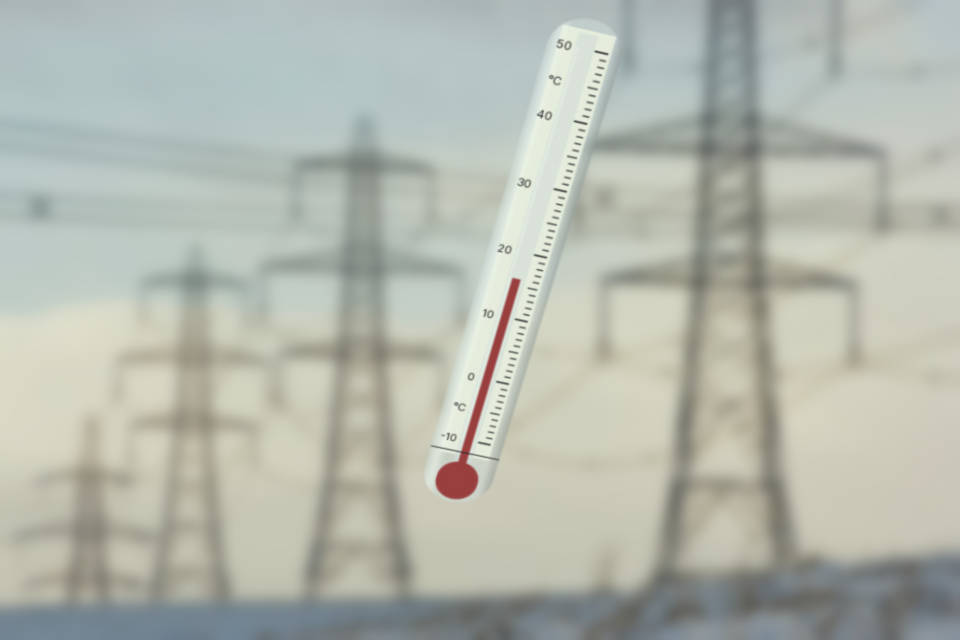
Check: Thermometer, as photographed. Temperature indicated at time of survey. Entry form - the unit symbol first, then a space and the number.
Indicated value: °C 16
